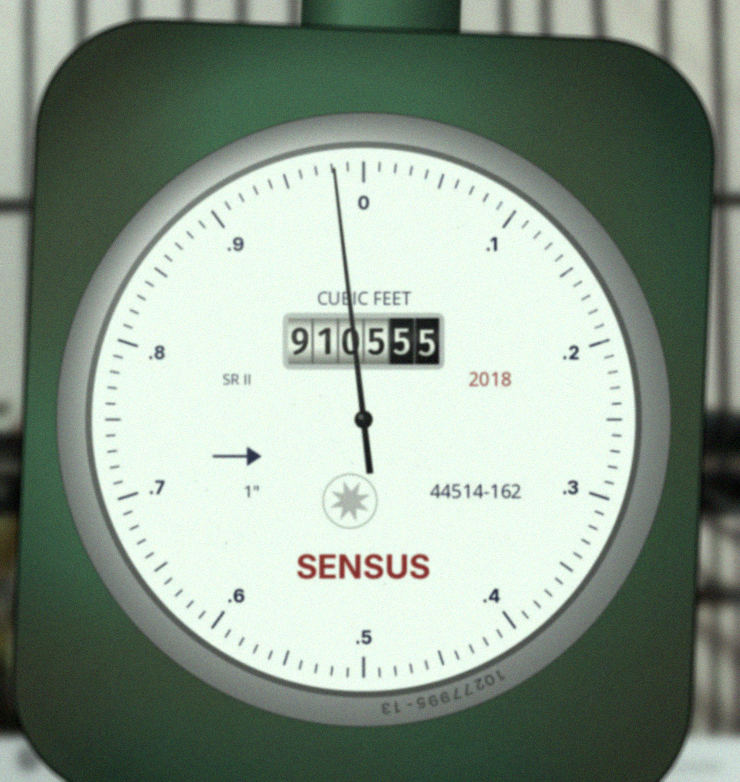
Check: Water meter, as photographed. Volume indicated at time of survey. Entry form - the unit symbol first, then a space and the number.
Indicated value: ft³ 910554.98
